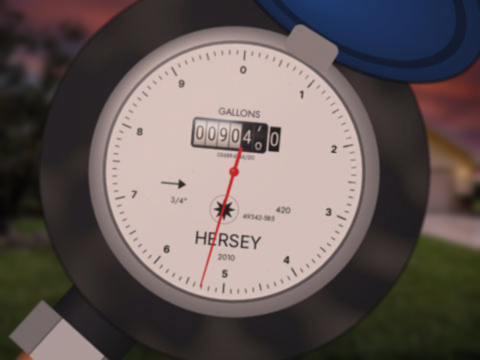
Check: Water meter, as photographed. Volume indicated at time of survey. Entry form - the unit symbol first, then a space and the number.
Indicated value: gal 90475.3
